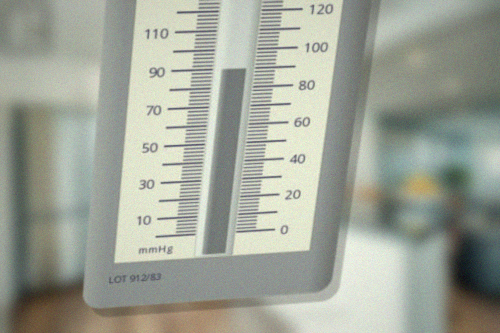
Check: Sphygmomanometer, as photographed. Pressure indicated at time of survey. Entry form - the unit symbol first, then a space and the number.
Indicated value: mmHg 90
